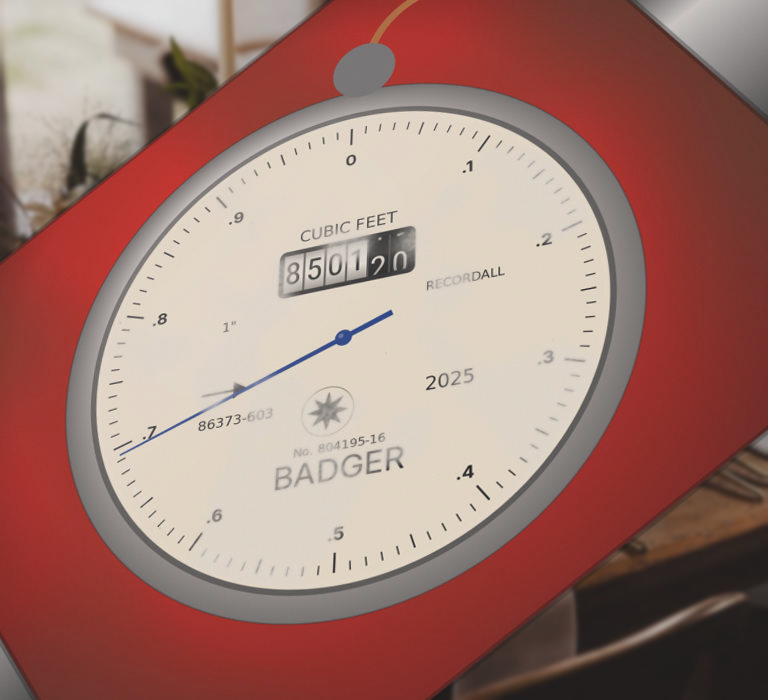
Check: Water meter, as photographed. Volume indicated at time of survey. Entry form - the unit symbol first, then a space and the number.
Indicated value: ft³ 850119.69
